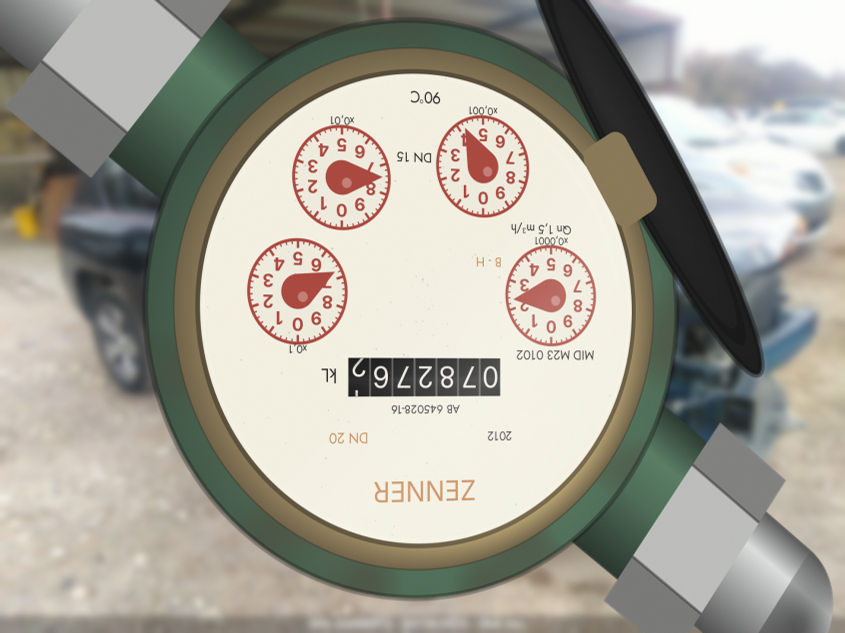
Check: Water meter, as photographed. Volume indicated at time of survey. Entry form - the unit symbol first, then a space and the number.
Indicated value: kL 782761.6742
